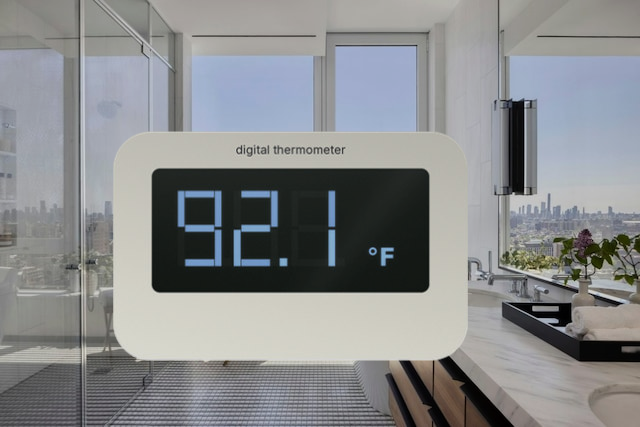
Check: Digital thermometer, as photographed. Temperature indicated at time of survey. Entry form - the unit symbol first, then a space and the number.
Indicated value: °F 92.1
